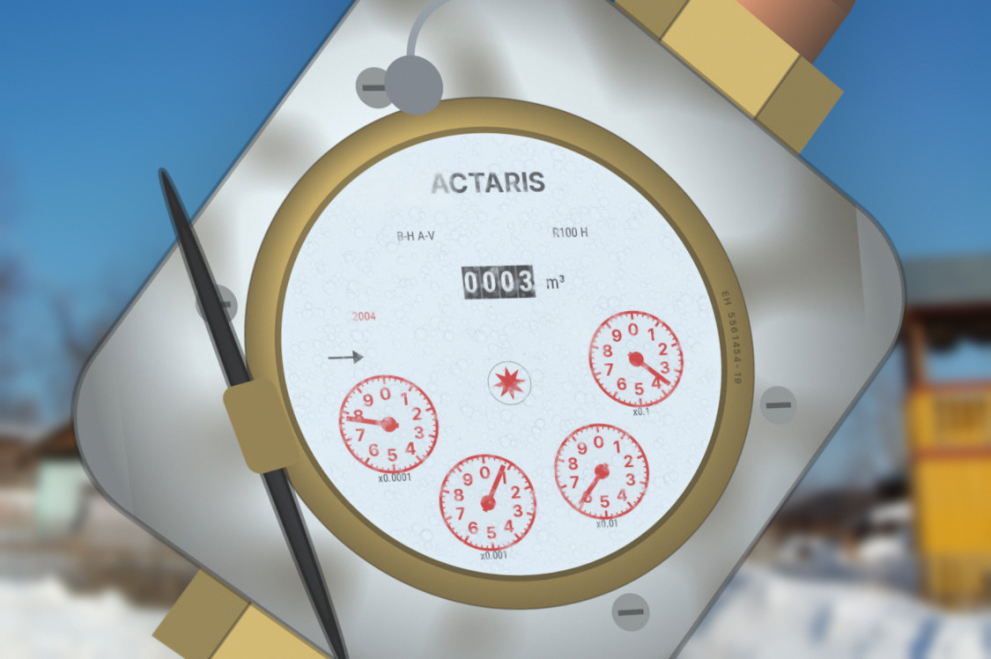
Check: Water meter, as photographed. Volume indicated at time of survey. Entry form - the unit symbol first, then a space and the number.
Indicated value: m³ 3.3607
